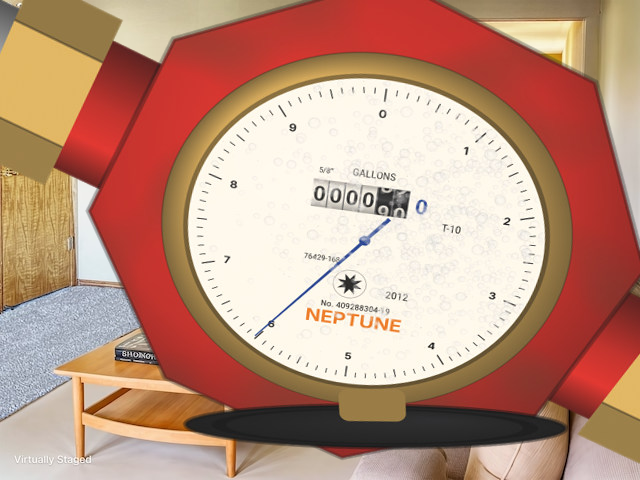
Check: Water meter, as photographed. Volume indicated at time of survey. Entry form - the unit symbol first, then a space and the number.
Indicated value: gal 896.0
